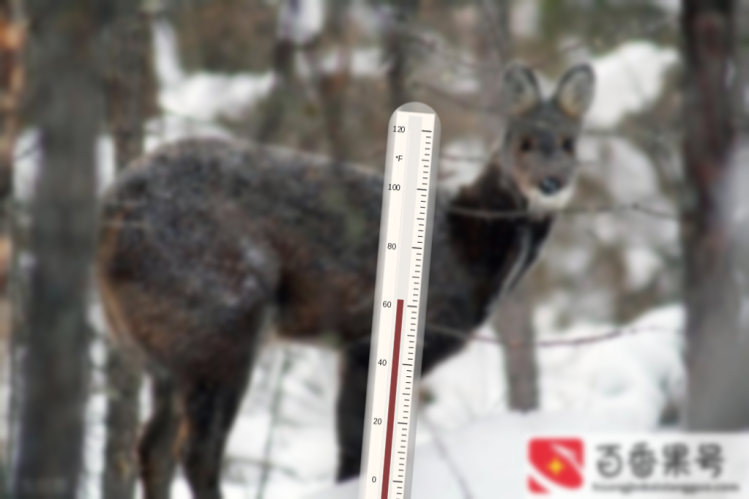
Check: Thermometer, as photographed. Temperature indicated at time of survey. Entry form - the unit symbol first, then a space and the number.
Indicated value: °F 62
